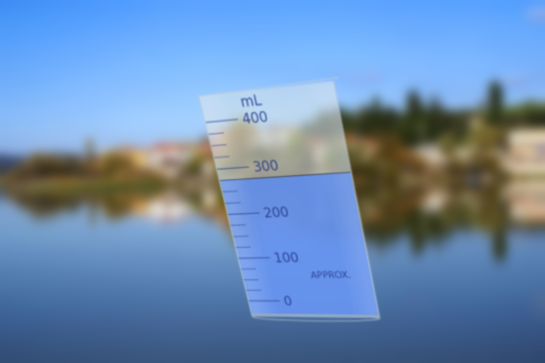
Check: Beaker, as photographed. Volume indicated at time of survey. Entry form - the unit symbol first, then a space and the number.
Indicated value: mL 275
